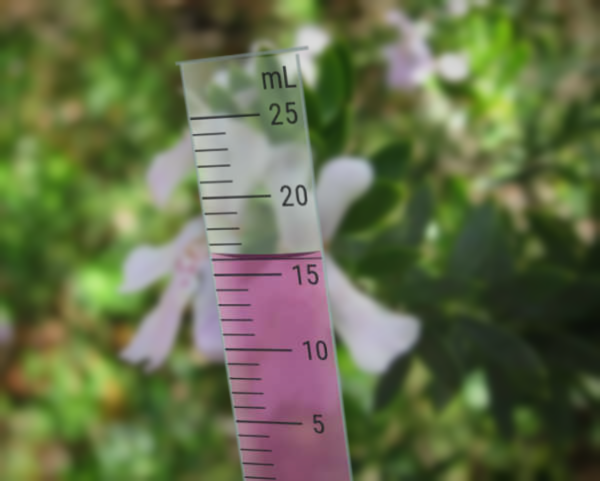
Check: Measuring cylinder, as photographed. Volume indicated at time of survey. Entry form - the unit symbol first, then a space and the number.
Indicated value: mL 16
